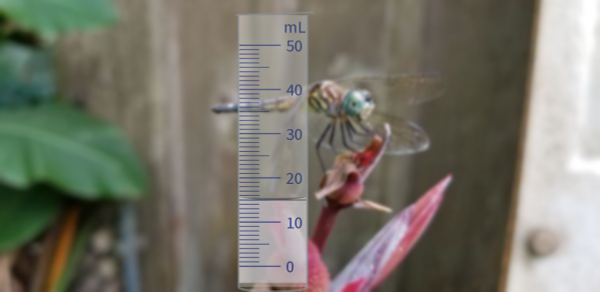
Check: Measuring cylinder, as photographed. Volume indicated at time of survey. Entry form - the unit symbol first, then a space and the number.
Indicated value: mL 15
